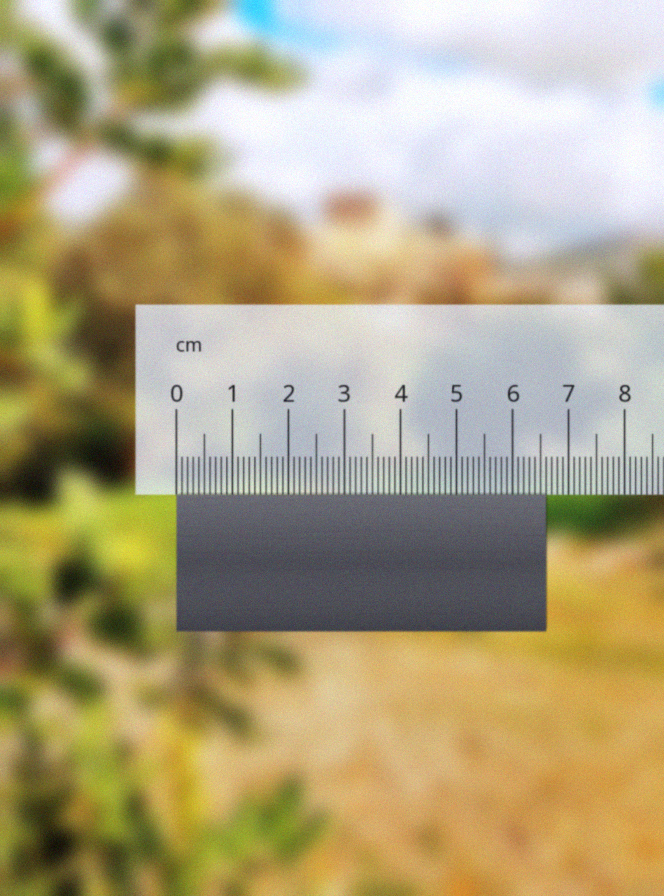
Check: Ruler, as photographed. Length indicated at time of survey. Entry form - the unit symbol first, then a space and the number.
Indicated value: cm 6.6
